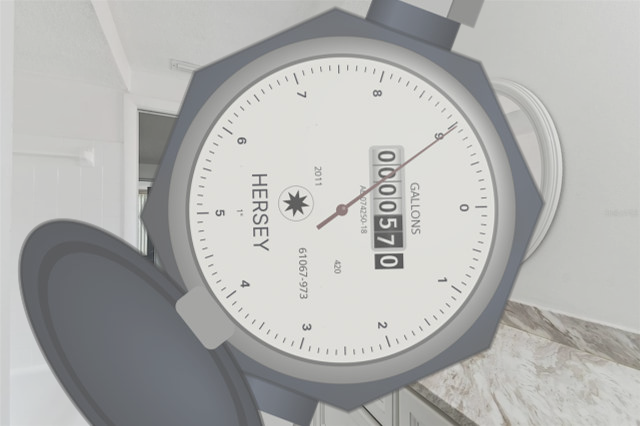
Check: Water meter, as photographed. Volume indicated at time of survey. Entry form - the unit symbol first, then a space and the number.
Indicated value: gal 569.0
